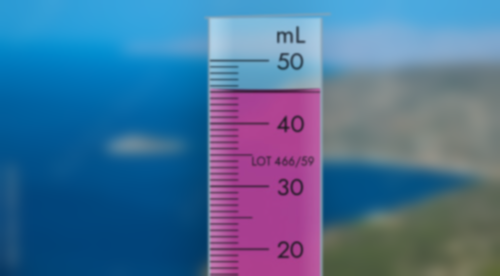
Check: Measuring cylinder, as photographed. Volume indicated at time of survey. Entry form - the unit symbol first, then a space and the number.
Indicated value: mL 45
